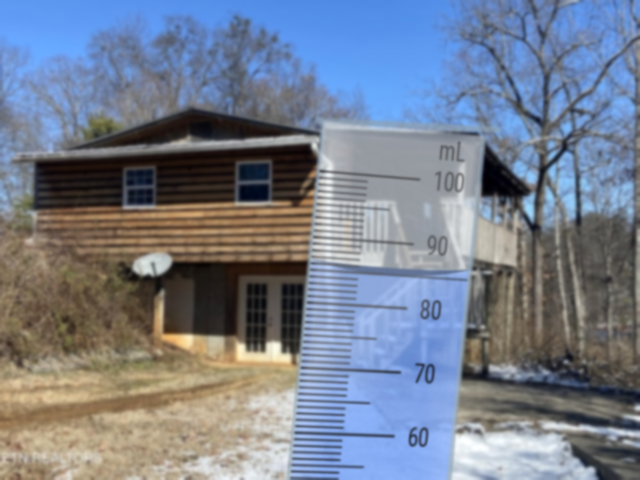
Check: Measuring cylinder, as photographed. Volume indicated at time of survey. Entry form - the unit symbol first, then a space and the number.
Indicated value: mL 85
